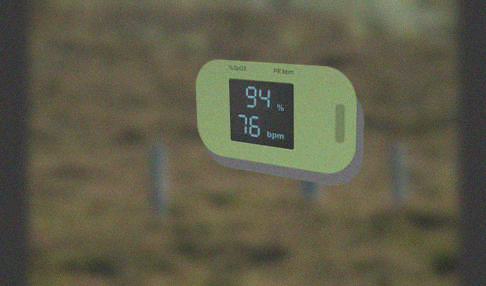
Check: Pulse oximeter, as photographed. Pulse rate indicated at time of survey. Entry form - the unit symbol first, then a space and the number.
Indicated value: bpm 76
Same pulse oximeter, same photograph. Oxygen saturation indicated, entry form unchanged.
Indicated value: % 94
